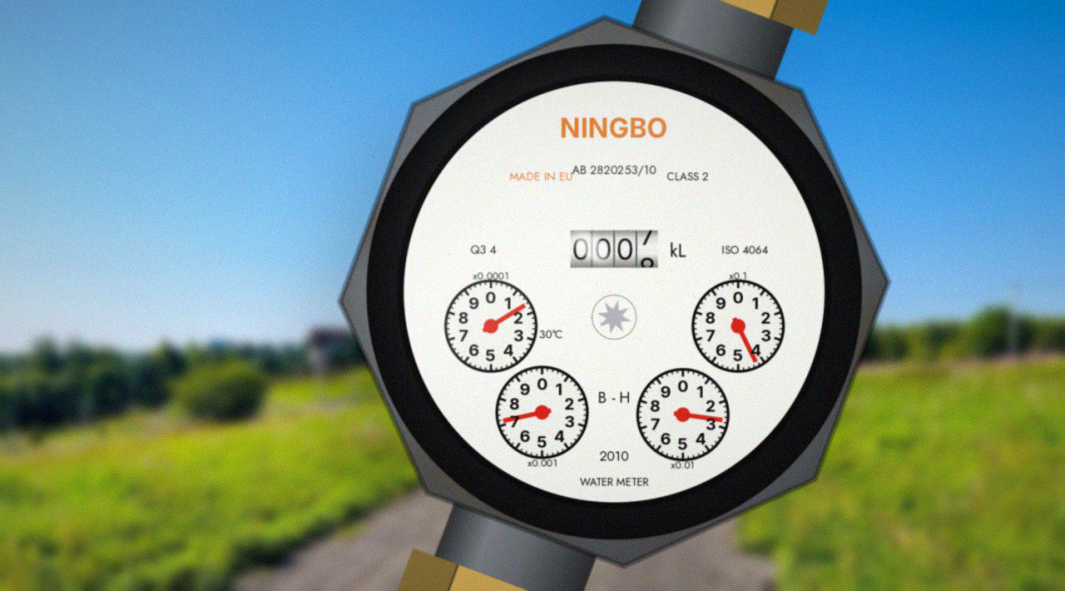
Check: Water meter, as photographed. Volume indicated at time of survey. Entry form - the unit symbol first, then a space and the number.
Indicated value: kL 7.4271
